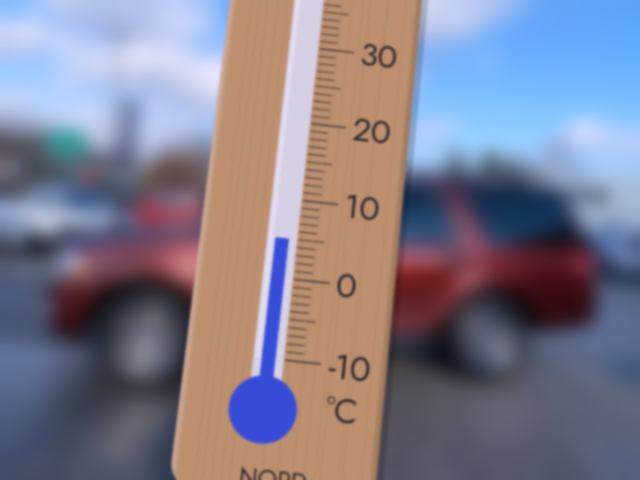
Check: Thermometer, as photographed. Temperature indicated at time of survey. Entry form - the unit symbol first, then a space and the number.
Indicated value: °C 5
